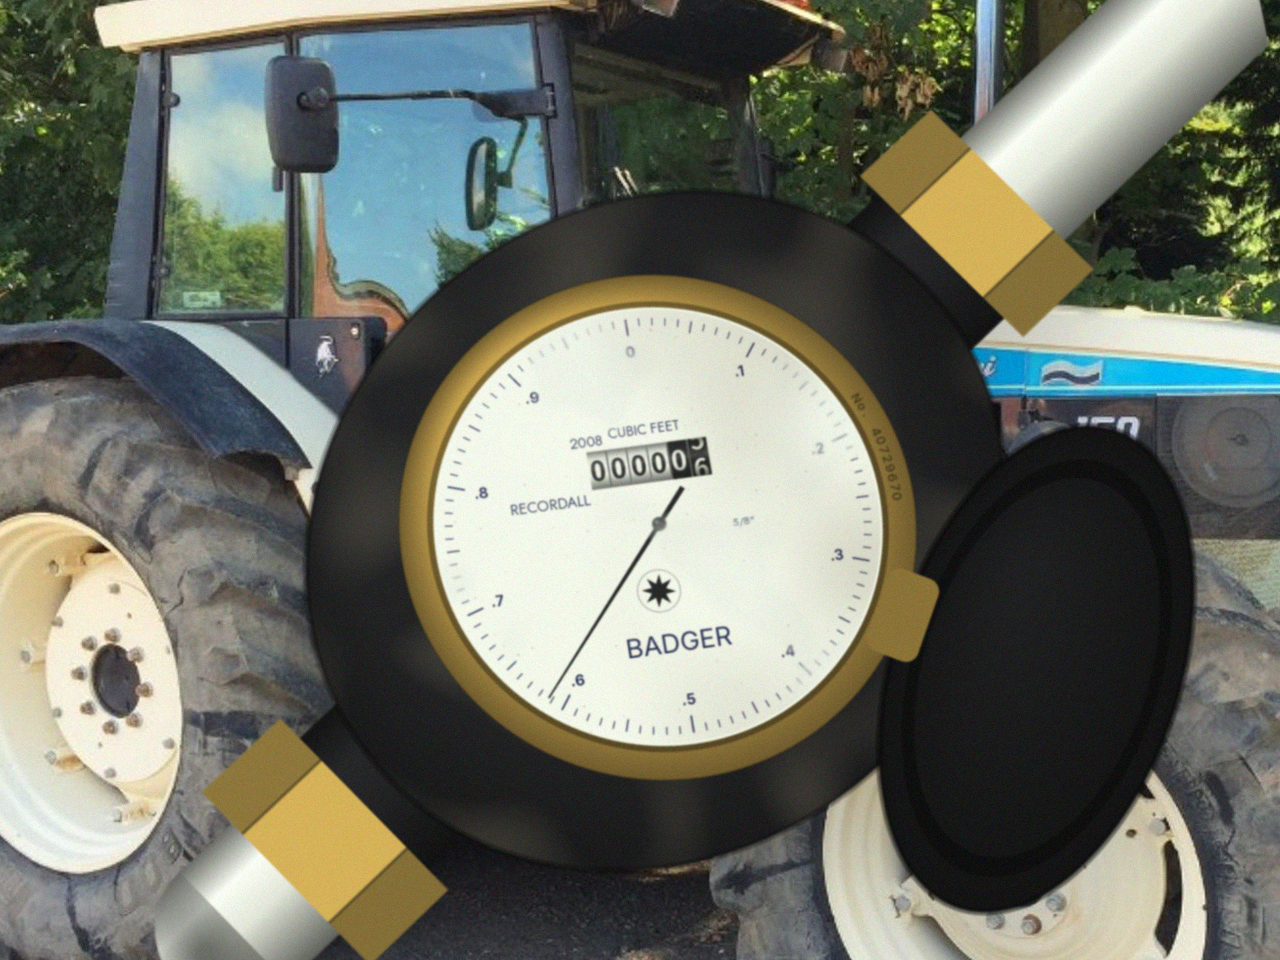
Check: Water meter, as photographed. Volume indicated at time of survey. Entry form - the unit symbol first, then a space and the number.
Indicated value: ft³ 5.61
